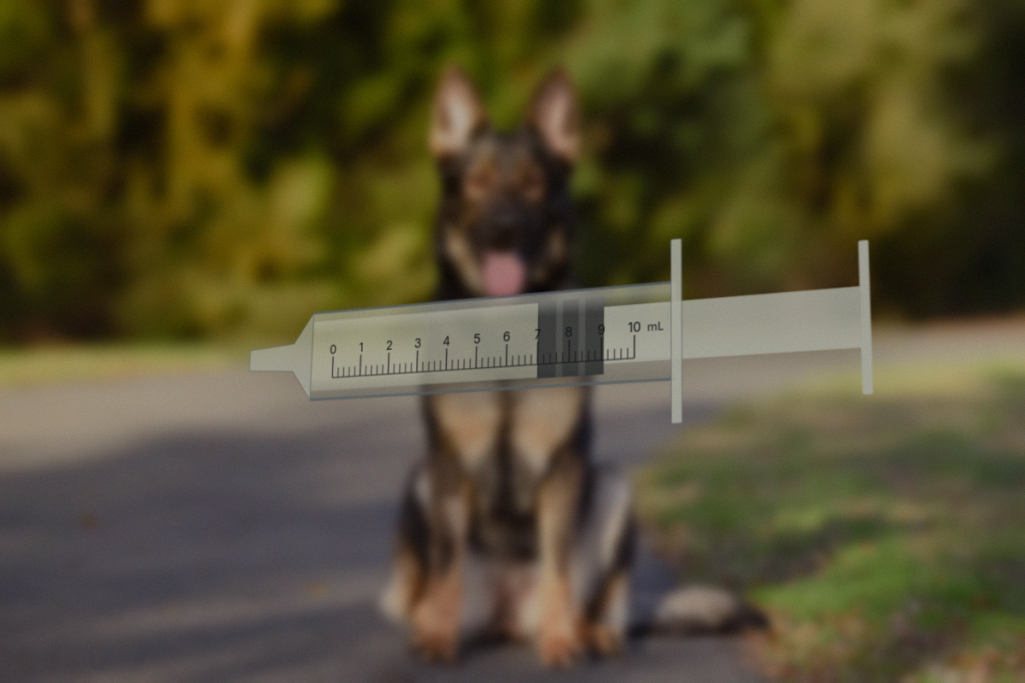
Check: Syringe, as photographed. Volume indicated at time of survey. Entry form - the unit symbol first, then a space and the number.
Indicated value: mL 7
